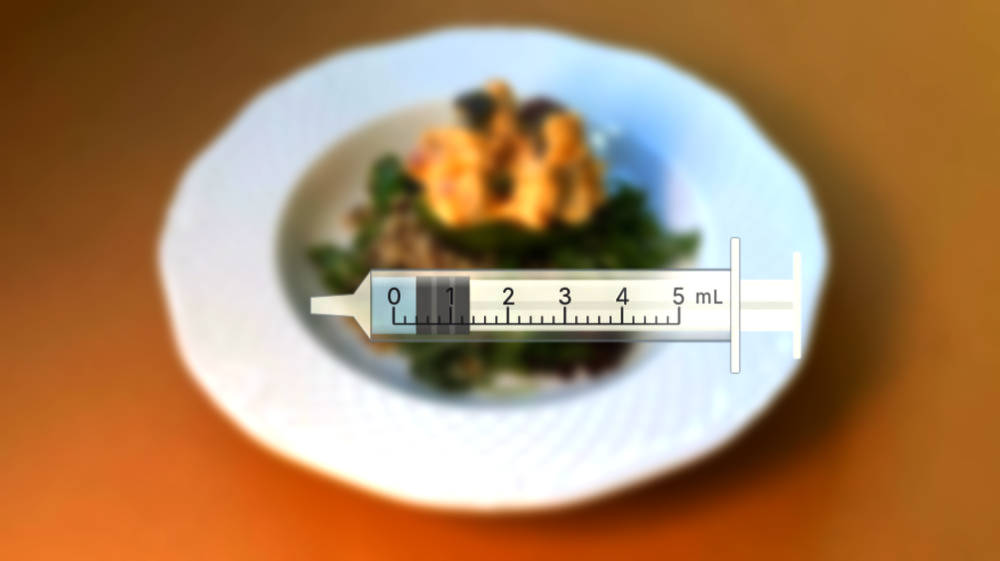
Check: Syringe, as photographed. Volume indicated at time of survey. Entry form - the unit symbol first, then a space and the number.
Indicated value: mL 0.4
